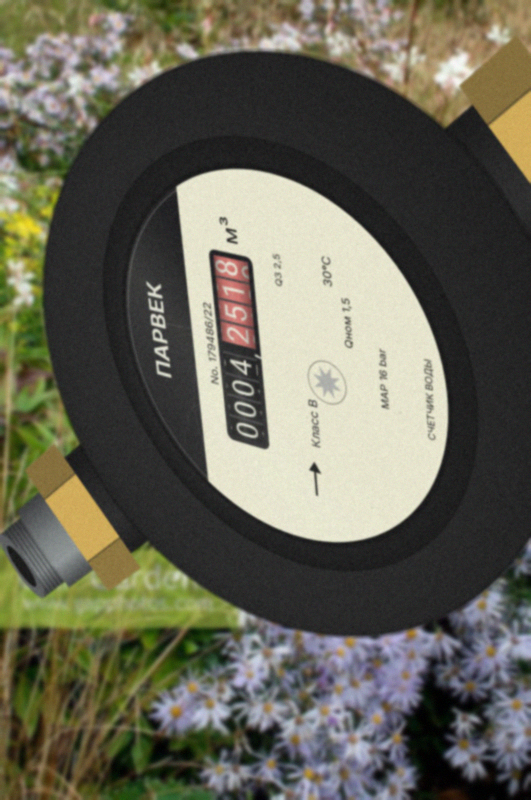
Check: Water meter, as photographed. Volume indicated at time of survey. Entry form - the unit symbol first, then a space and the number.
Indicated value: m³ 4.2518
